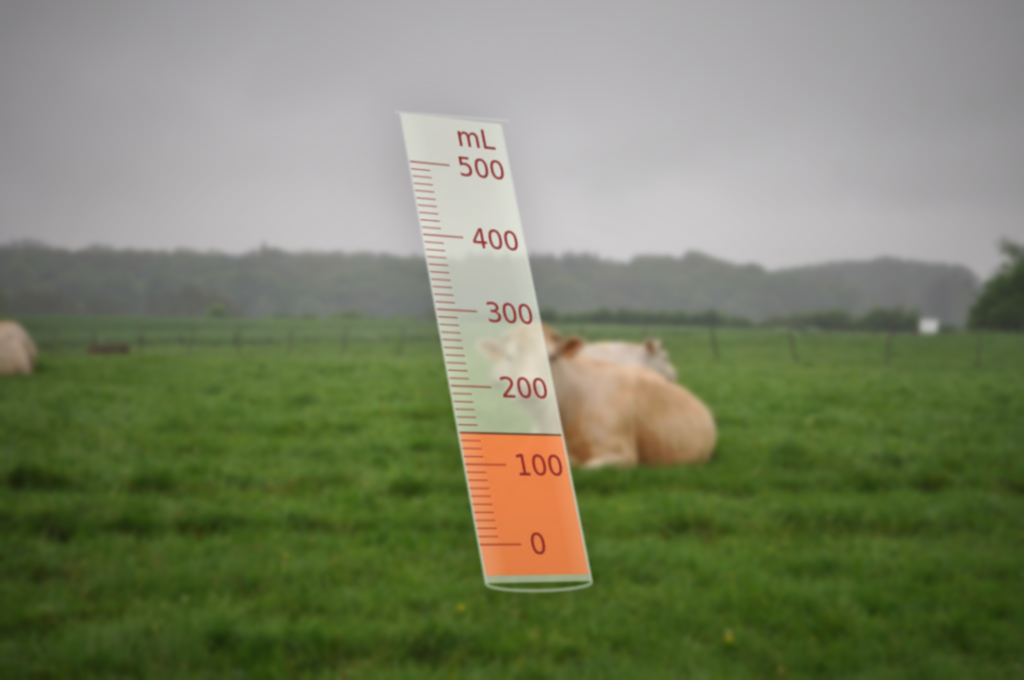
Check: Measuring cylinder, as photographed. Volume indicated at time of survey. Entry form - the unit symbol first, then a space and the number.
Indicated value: mL 140
